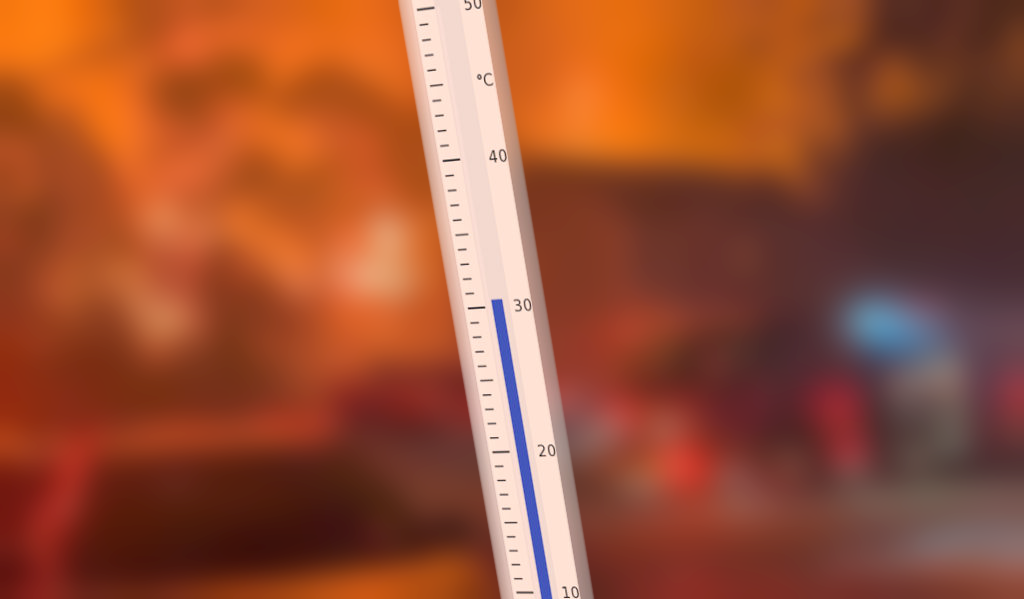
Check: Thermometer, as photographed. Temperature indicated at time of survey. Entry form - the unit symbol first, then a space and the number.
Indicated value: °C 30.5
